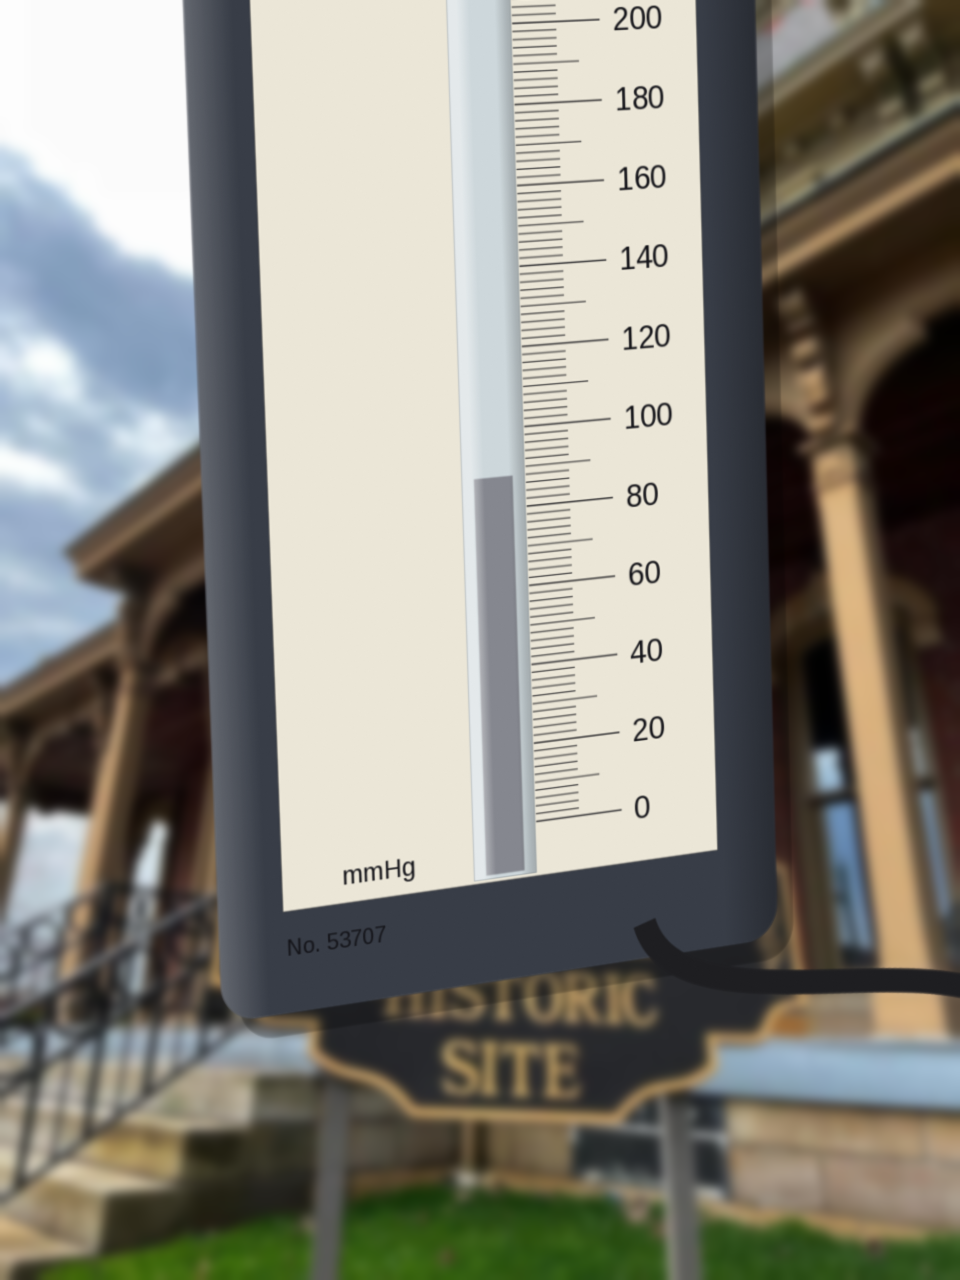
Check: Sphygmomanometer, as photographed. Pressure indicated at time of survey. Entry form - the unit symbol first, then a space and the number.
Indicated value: mmHg 88
